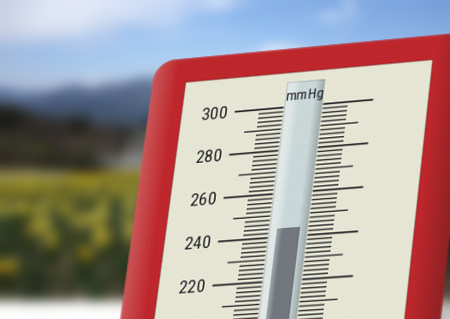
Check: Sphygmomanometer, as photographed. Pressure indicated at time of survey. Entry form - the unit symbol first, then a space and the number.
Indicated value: mmHg 244
